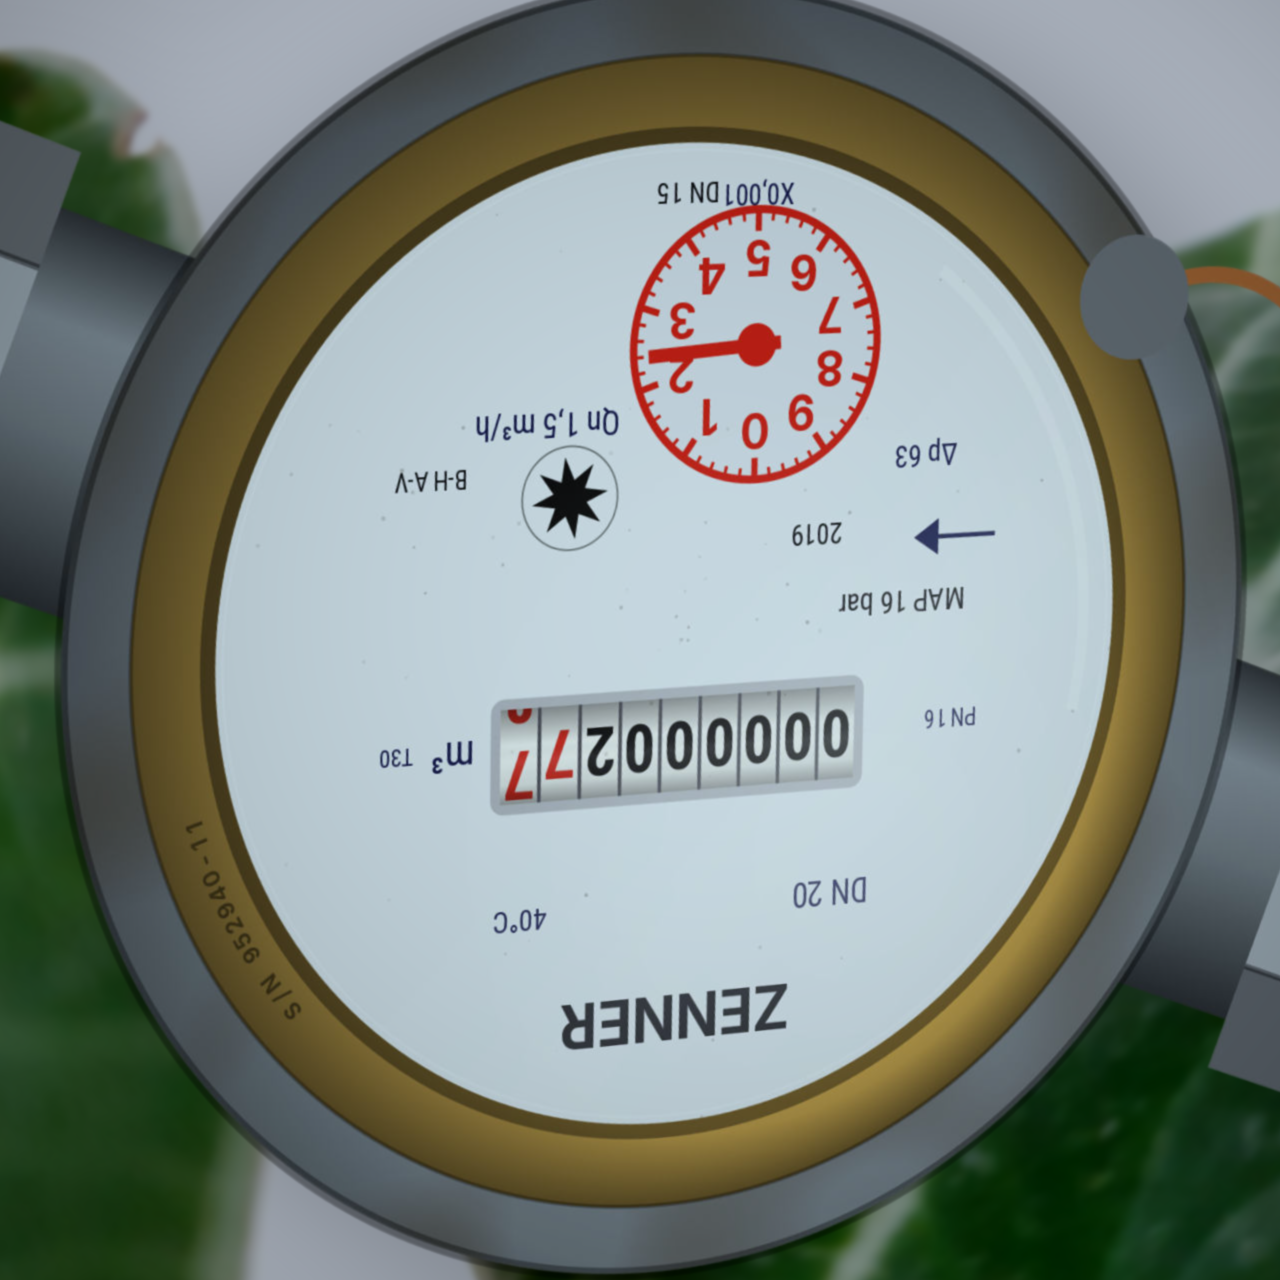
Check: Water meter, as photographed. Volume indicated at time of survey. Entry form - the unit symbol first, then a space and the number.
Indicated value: m³ 2.772
